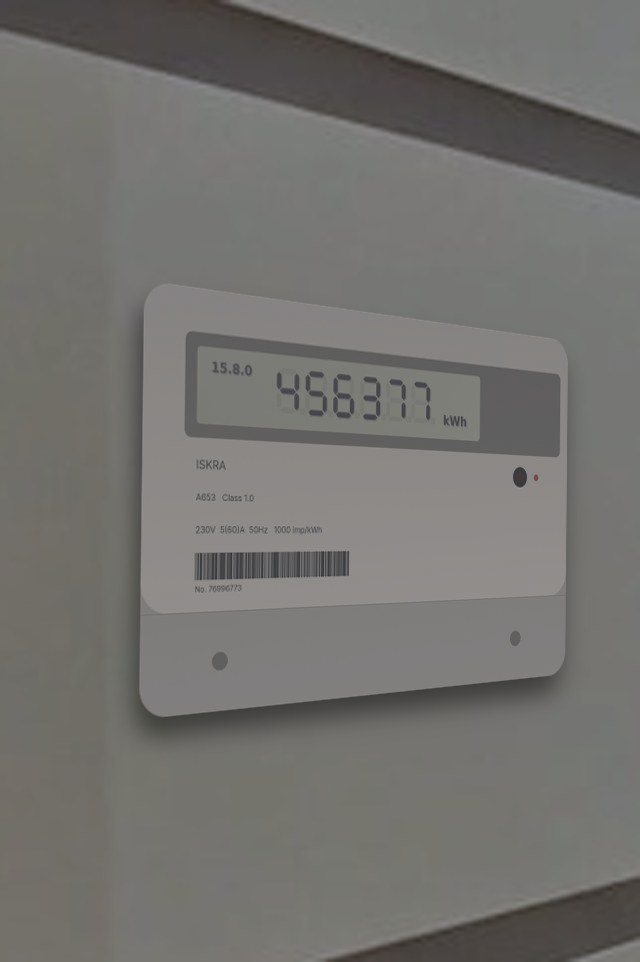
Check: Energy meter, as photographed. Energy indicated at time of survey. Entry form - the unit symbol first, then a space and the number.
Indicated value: kWh 456377
